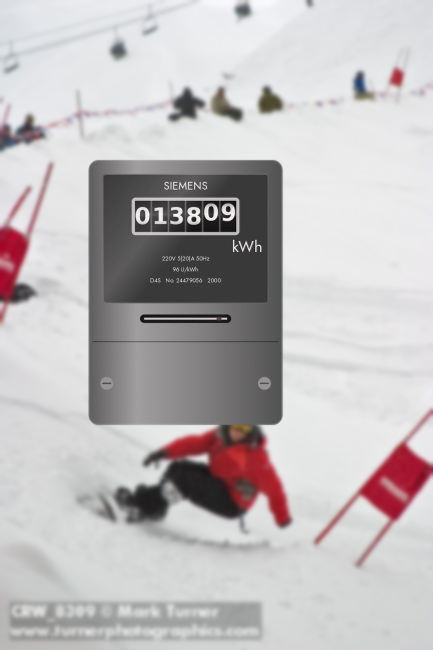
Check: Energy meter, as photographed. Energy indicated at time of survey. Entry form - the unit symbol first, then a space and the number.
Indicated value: kWh 13809
